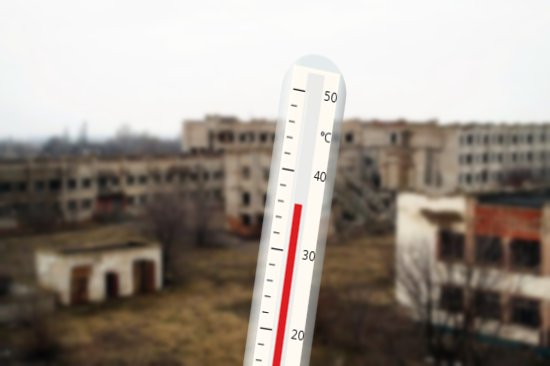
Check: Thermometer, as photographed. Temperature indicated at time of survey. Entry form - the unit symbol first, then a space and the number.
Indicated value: °C 36
